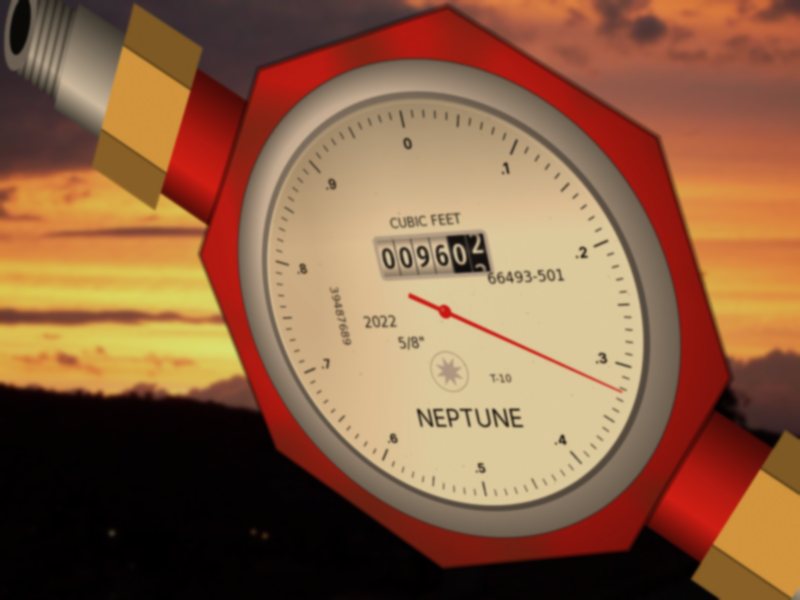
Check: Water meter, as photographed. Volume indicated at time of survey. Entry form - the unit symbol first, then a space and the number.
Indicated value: ft³ 9602.32
